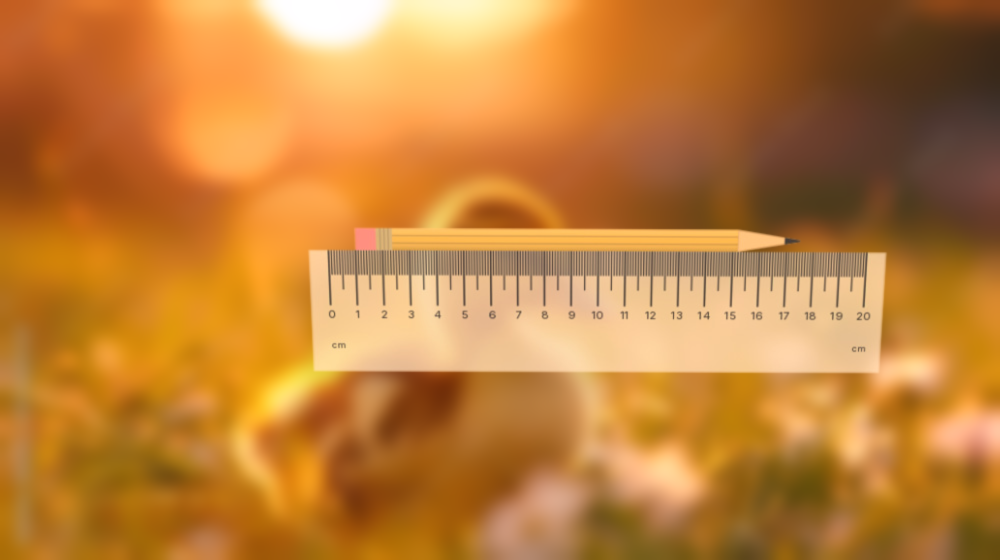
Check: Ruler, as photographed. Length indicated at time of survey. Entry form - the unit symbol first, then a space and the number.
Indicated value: cm 16.5
